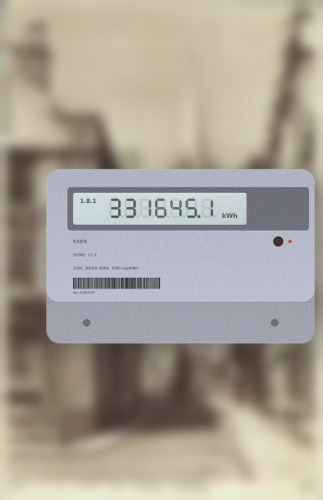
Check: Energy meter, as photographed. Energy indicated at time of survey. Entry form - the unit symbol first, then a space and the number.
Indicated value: kWh 331645.1
